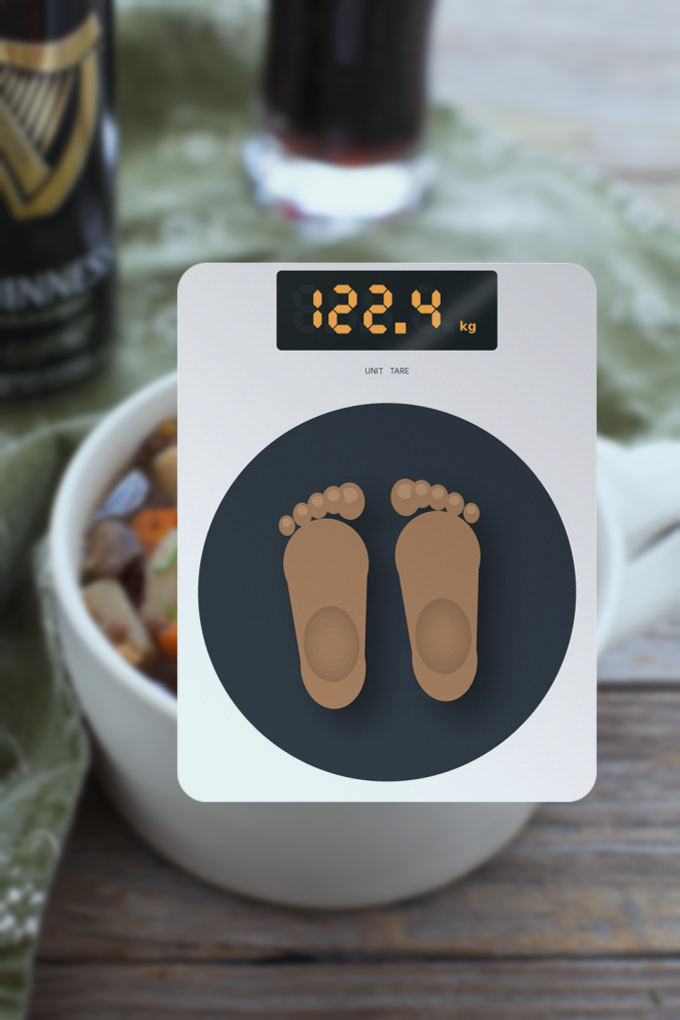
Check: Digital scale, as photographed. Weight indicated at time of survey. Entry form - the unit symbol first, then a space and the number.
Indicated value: kg 122.4
